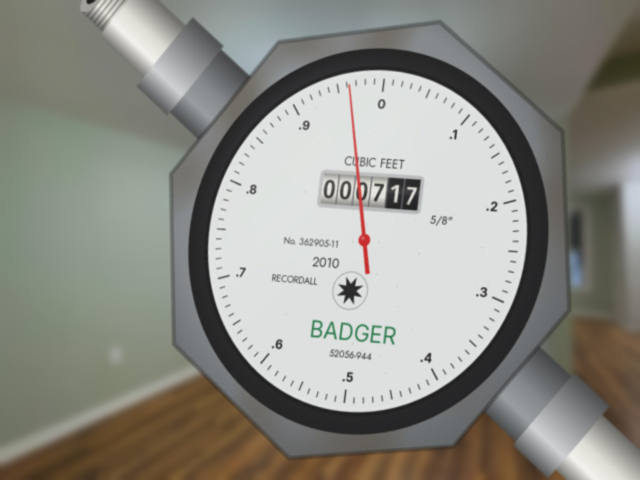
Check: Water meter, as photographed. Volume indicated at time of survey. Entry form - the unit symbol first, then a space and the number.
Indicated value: ft³ 716.96
